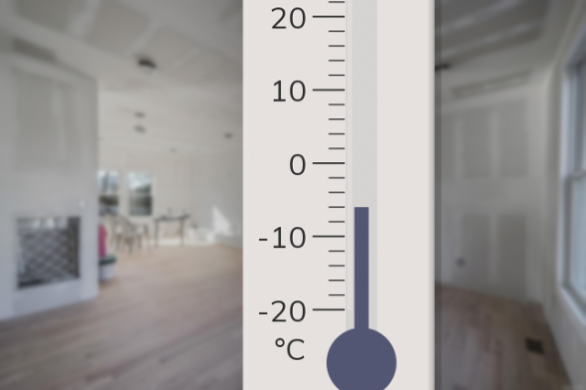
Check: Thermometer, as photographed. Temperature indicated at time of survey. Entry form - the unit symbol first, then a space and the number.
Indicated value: °C -6
